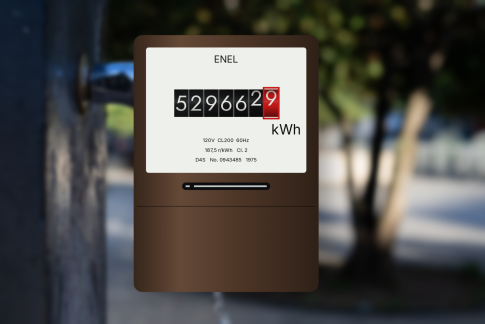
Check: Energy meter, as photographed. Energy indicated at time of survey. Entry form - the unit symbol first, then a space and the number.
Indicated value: kWh 529662.9
